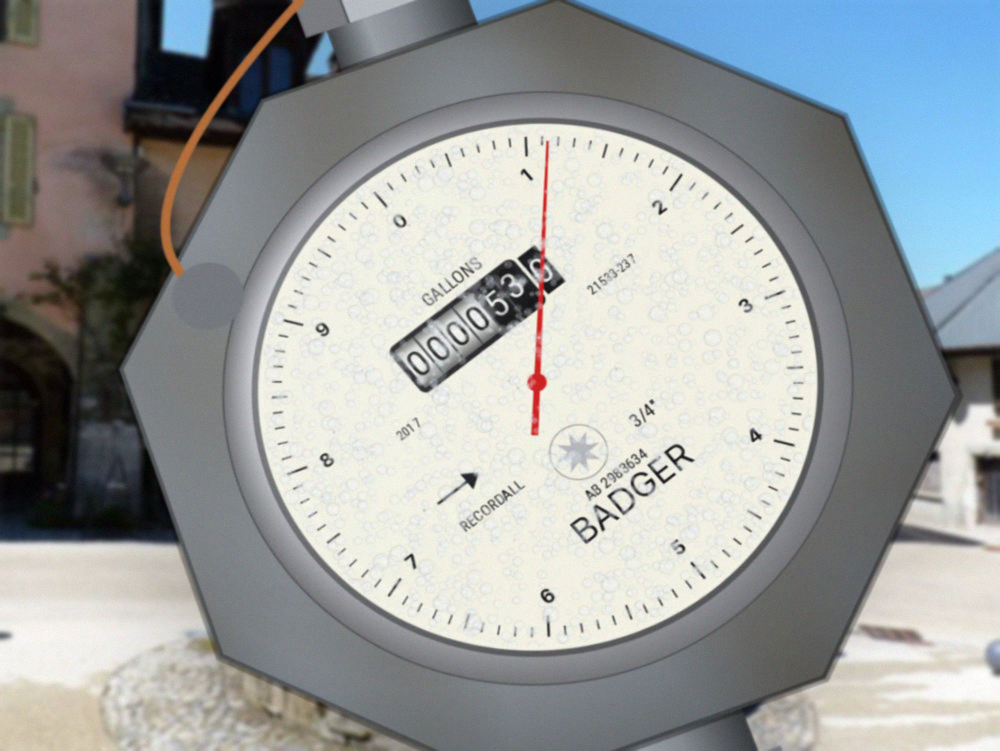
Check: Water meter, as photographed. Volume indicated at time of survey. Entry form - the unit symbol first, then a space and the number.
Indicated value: gal 531.1
